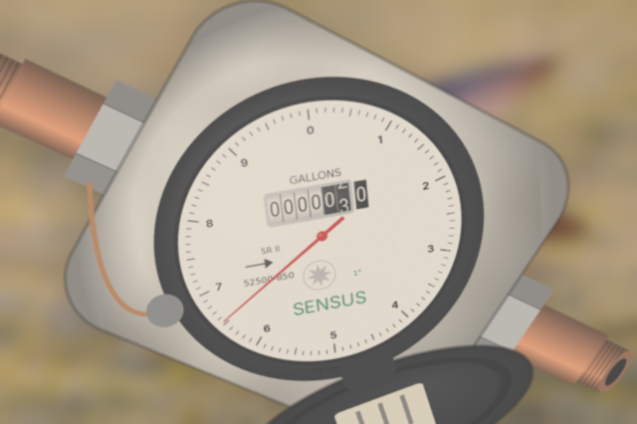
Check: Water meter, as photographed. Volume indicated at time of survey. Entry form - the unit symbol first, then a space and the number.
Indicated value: gal 26.5
